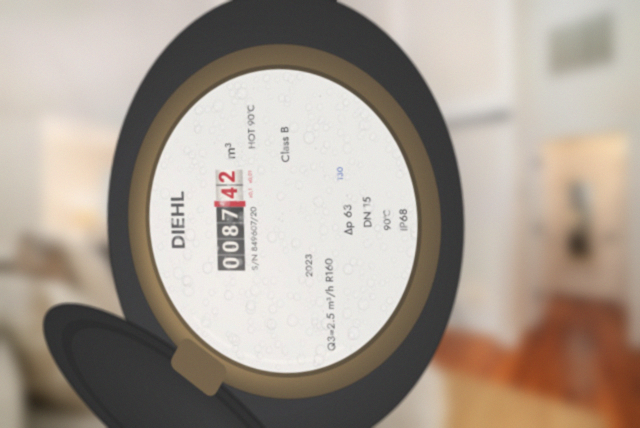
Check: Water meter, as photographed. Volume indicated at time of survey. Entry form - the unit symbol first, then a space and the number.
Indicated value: m³ 87.42
